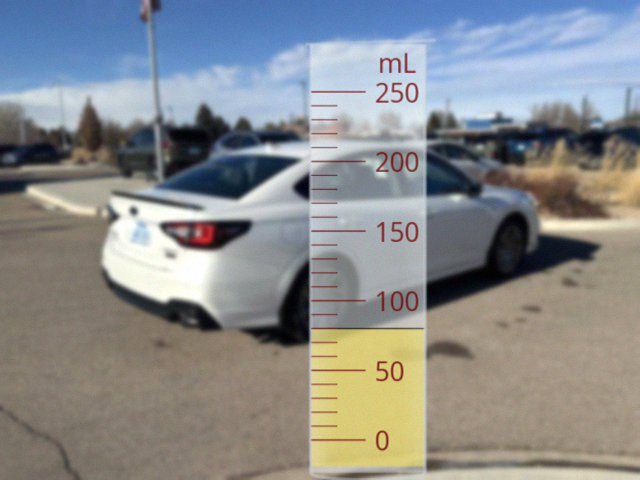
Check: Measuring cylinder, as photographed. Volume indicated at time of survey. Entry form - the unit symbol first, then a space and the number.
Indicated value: mL 80
